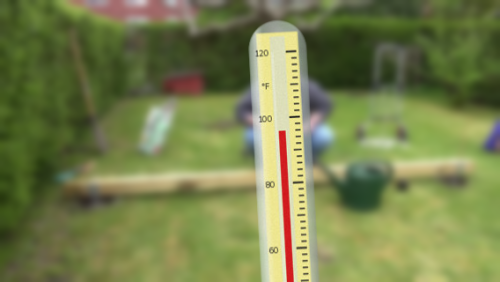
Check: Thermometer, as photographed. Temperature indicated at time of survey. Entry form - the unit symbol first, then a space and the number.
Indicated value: °F 96
